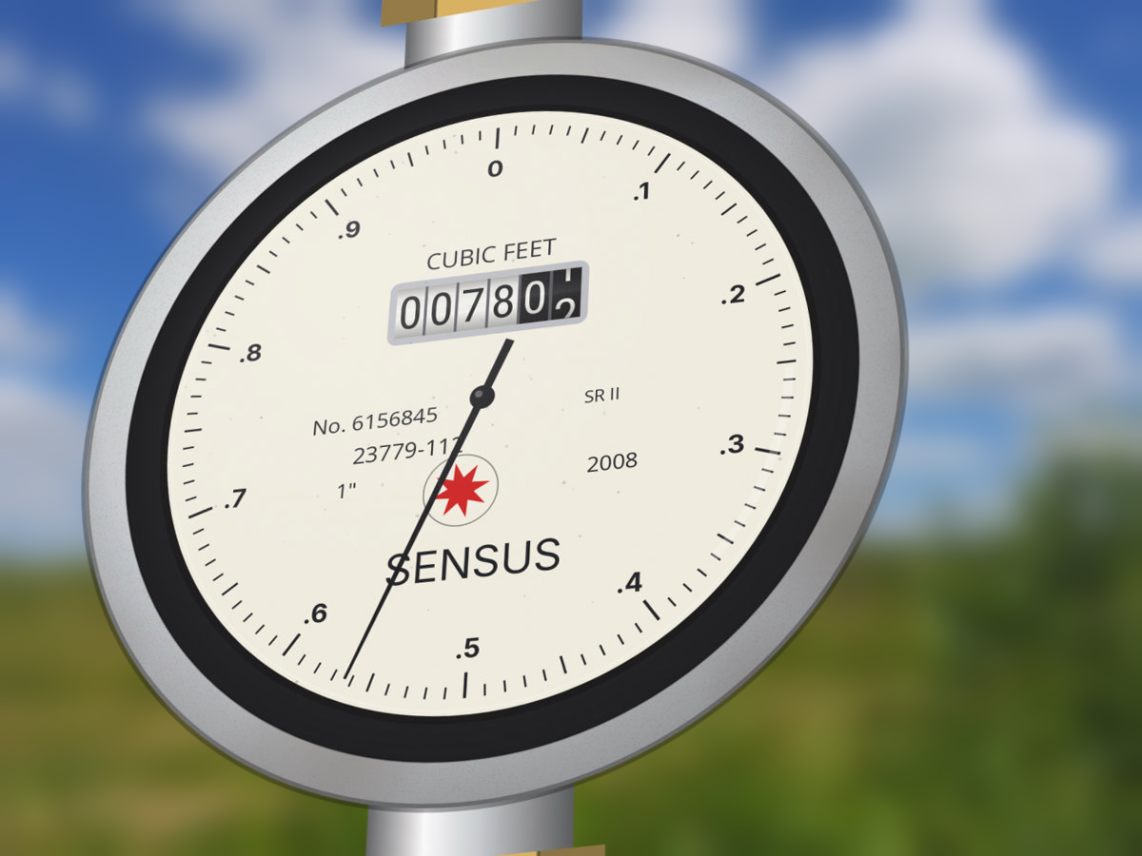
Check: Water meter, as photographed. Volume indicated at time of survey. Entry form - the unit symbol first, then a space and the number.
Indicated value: ft³ 7801.56
